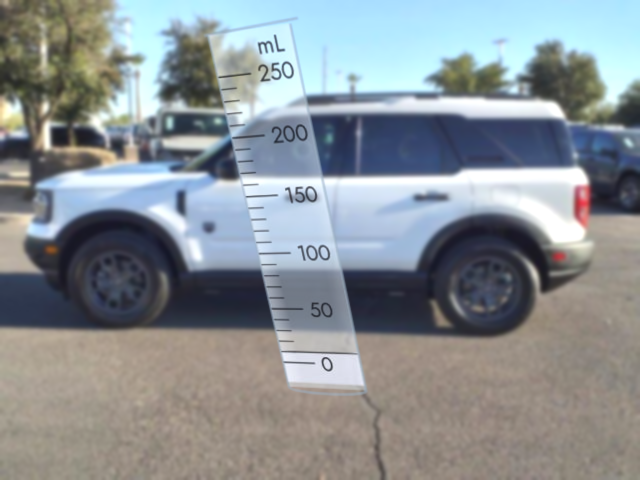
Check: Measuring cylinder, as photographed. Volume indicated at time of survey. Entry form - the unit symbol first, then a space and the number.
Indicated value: mL 10
